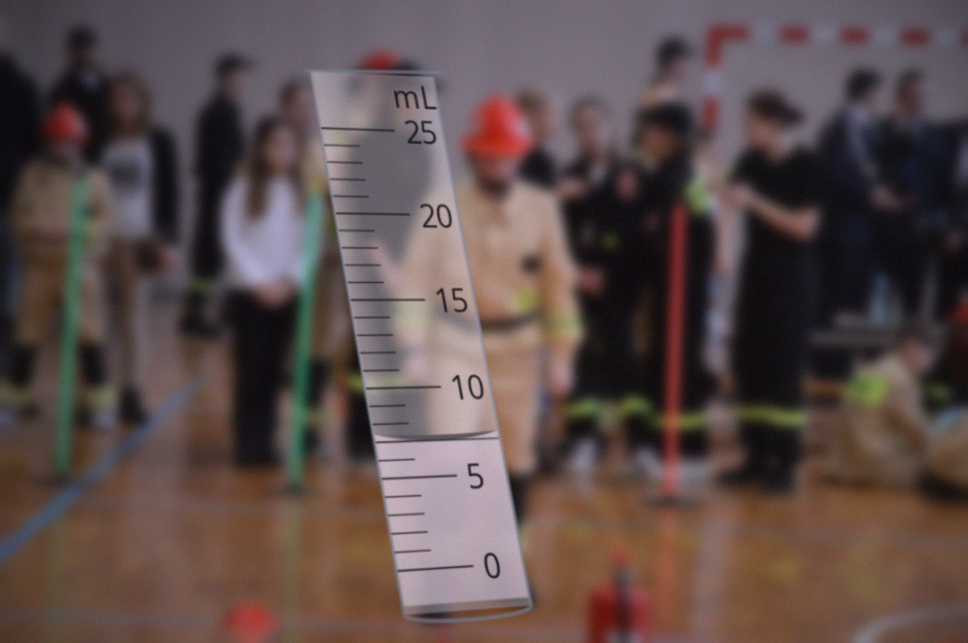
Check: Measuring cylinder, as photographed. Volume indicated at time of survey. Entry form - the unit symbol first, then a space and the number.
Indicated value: mL 7
